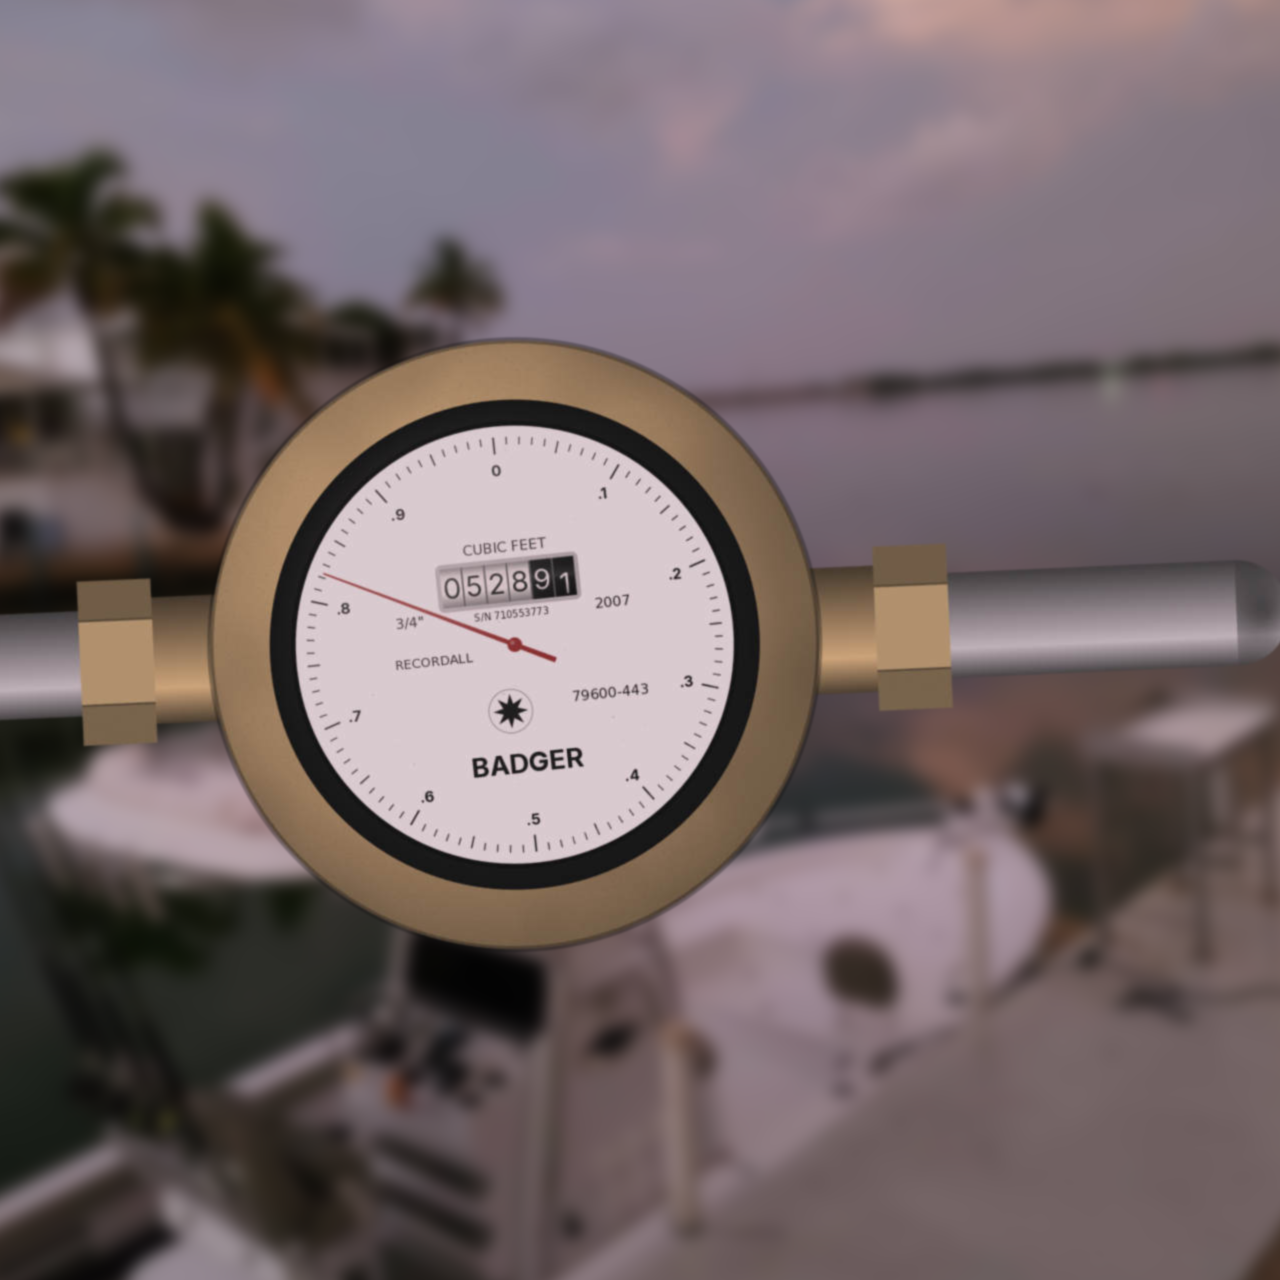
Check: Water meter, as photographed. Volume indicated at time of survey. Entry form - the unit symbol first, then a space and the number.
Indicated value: ft³ 52890.82
